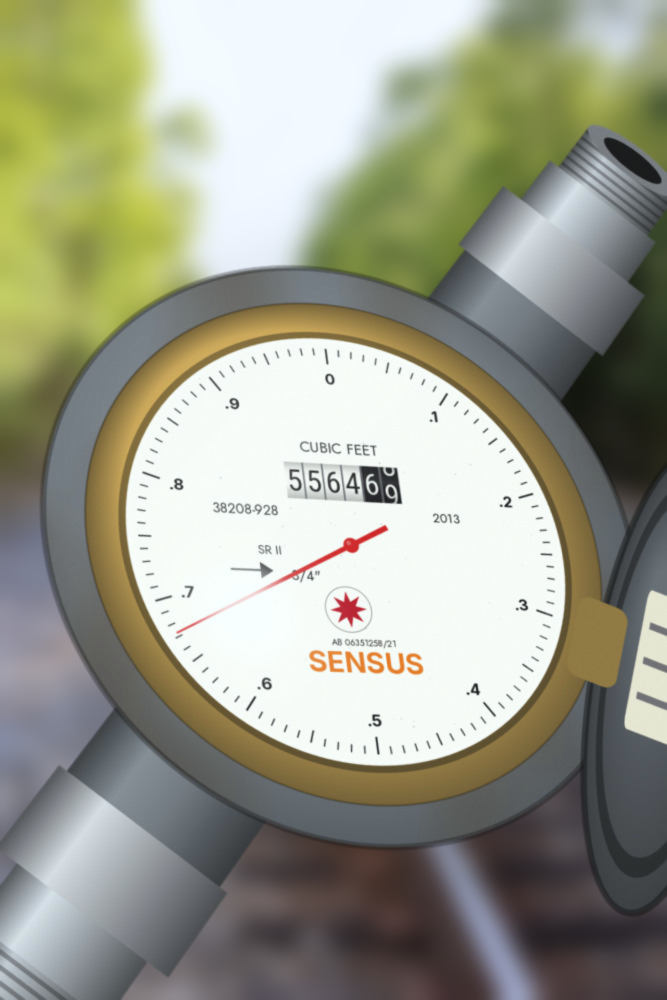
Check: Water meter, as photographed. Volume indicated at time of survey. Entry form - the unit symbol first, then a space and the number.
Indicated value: ft³ 556468.67
